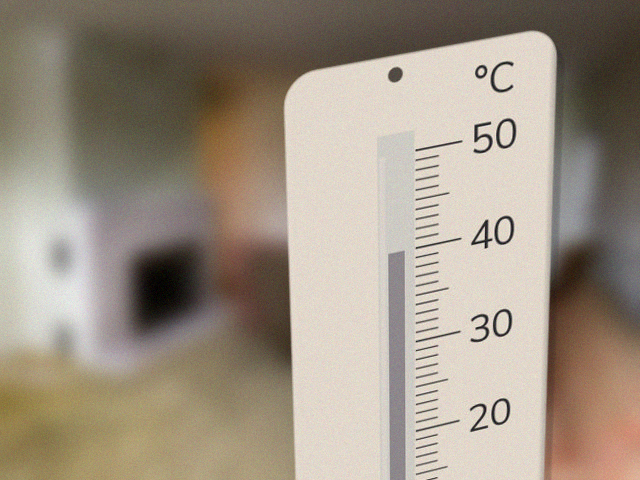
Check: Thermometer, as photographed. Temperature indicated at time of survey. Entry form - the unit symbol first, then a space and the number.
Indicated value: °C 40
